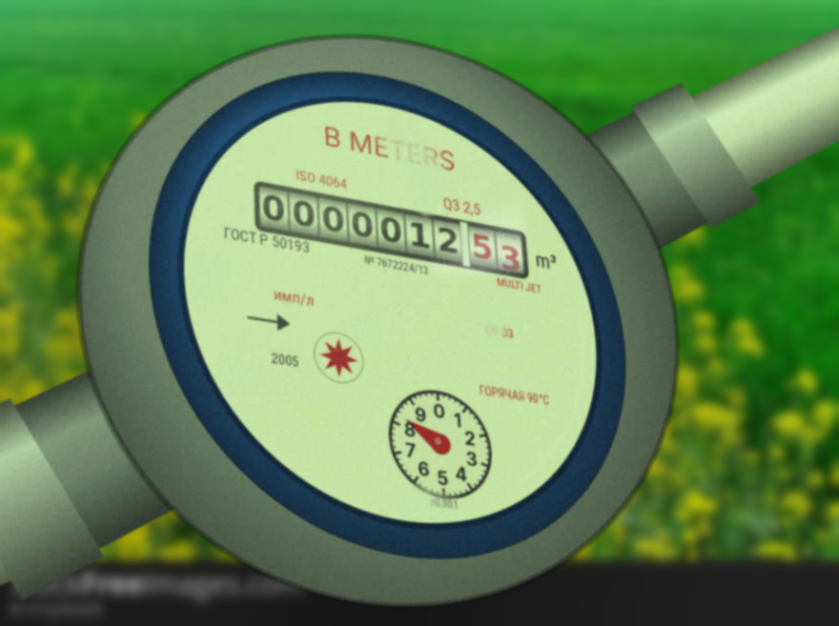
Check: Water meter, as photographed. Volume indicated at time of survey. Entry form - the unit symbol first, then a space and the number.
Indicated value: m³ 12.528
